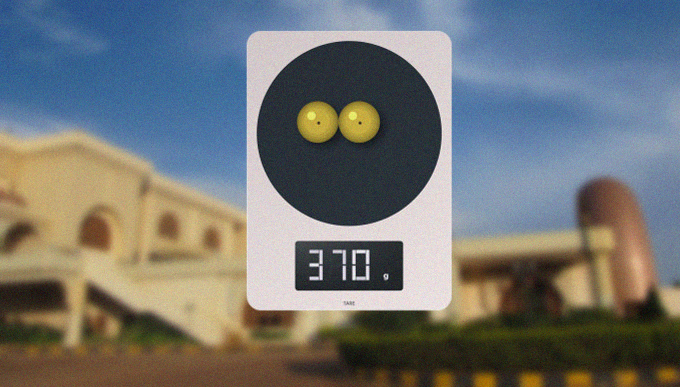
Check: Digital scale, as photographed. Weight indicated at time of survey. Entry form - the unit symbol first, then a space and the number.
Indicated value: g 370
